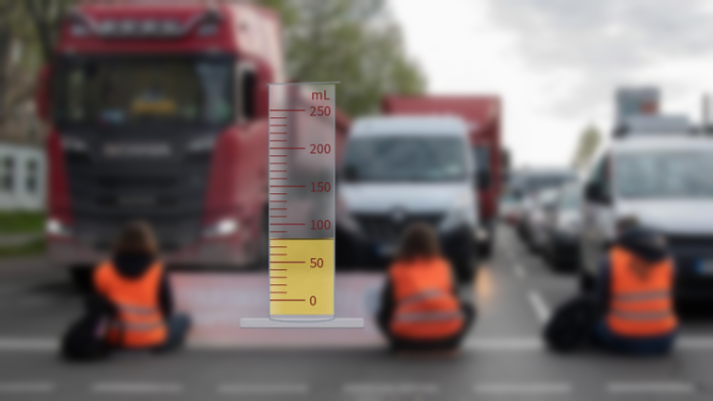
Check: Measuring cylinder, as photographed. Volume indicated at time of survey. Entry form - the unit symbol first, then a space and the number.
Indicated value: mL 80
